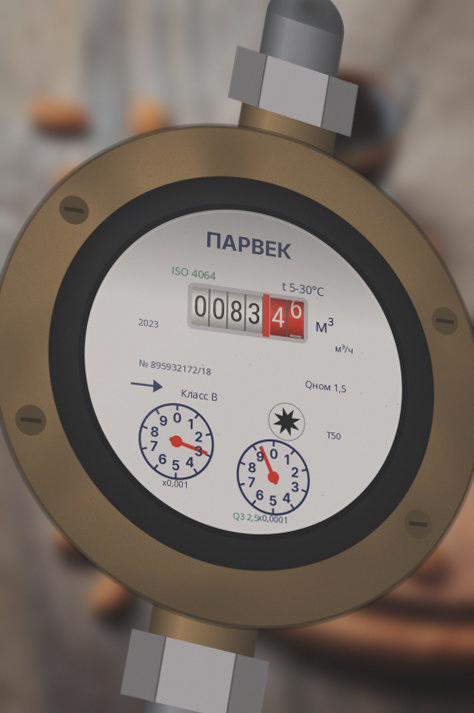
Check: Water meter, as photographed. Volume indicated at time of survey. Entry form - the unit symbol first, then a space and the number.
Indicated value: m³ 83.4629
